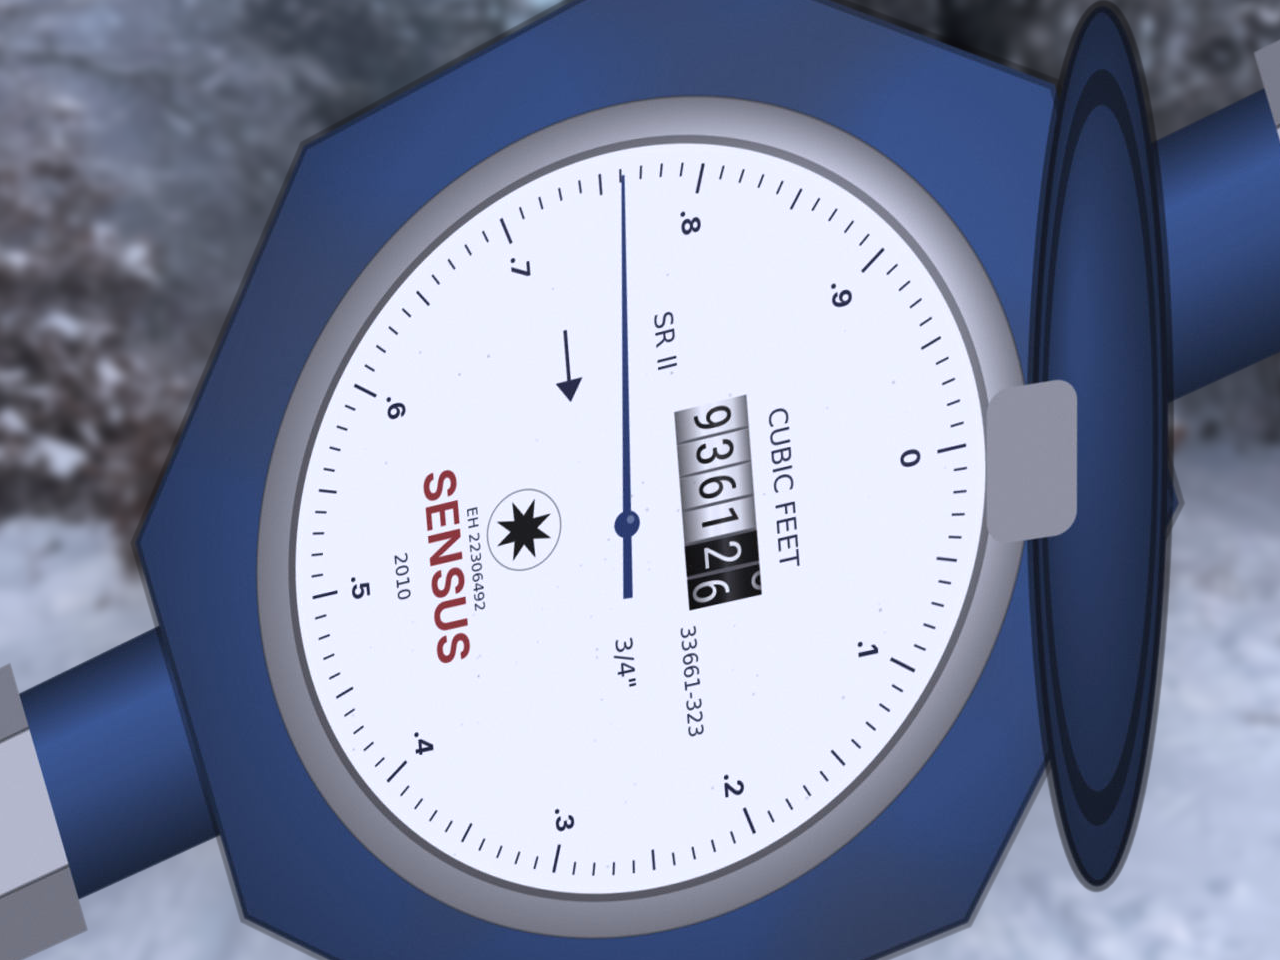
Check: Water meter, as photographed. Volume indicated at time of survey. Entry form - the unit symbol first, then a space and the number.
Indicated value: ft³ 936125.76
